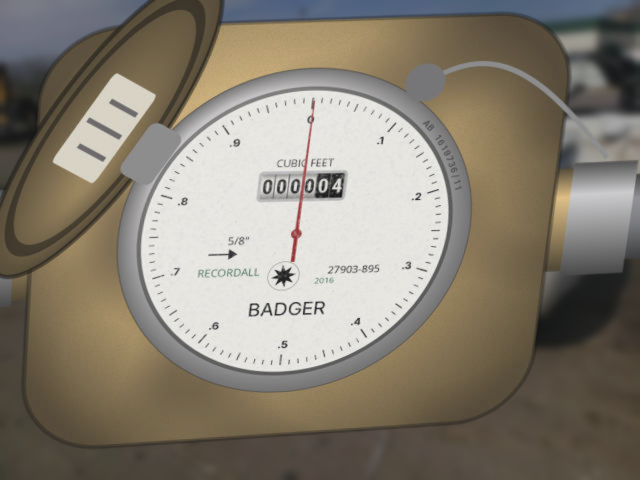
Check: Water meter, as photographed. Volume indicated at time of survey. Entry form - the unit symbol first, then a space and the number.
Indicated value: ft³ 4.00
